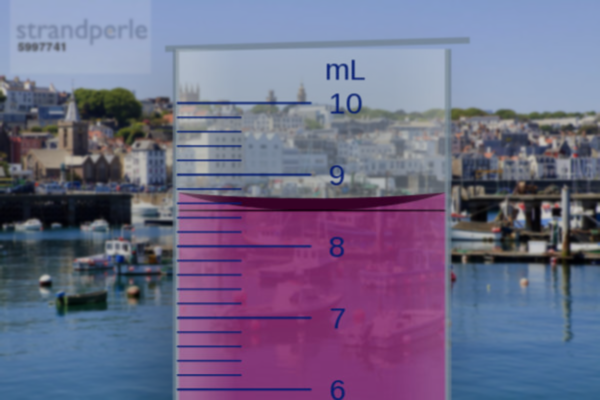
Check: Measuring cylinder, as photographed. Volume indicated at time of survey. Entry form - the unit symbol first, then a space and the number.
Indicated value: mL 8.5
